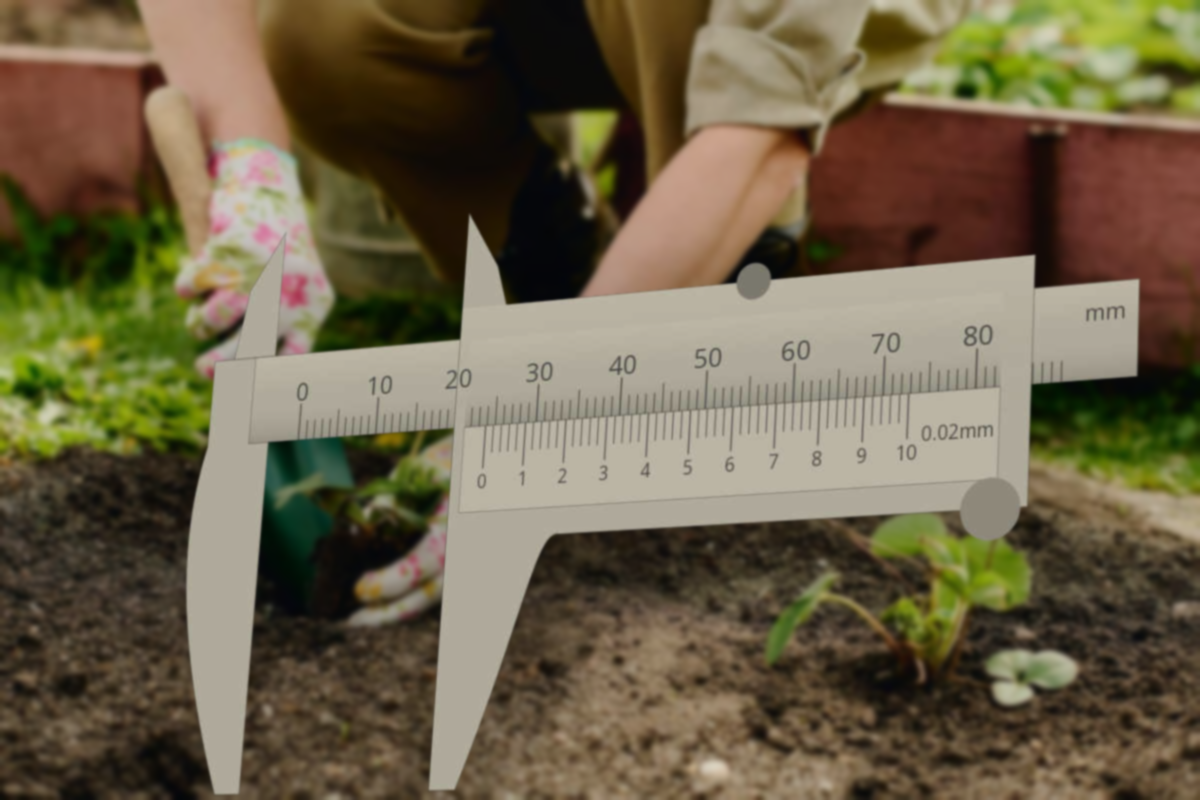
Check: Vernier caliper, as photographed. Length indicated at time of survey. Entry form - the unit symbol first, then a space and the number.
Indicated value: mm 23.8
